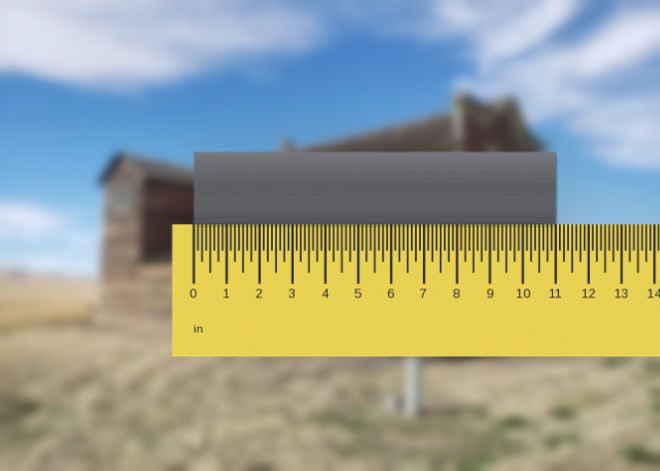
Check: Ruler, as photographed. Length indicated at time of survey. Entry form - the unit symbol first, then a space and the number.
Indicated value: in 11
